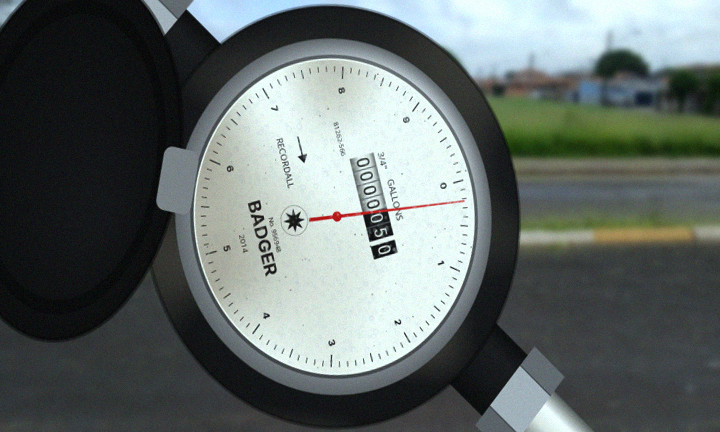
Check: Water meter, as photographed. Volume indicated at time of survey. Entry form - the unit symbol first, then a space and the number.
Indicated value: gal 50.2
